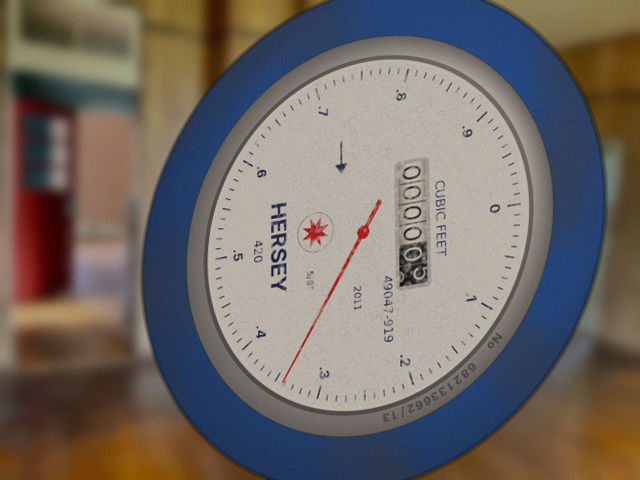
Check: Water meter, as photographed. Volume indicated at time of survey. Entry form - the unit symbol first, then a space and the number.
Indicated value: ft³ 5.34
